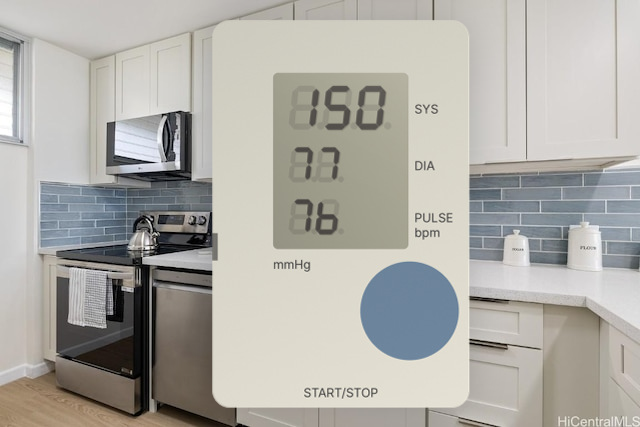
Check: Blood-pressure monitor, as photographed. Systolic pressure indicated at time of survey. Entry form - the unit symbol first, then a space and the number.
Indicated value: mmHg 150
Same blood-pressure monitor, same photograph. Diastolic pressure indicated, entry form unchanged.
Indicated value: mmHg 77
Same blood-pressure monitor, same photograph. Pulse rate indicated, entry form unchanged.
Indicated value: bpm 76
